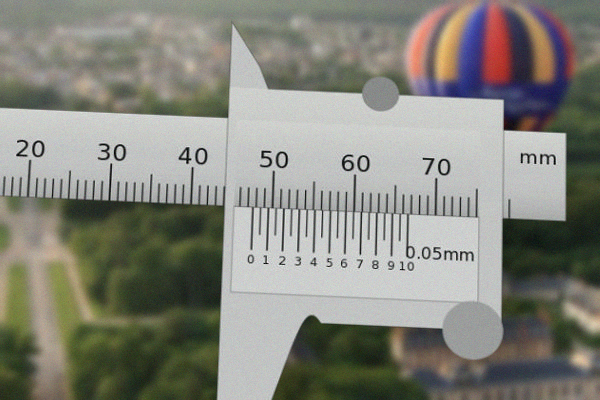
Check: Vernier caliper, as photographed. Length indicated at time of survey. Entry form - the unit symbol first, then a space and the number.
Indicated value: mm 47.6
